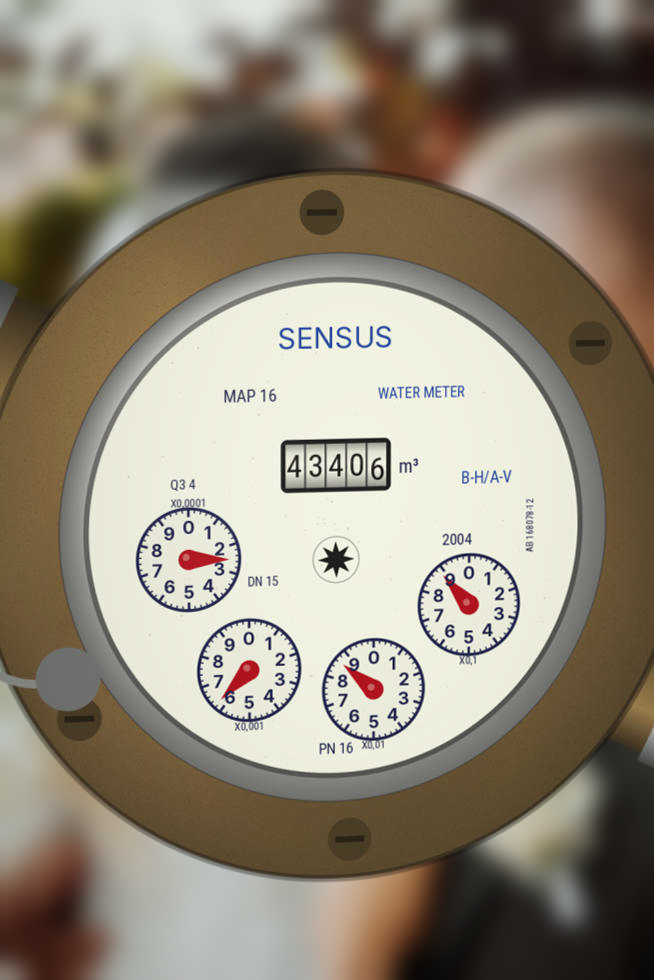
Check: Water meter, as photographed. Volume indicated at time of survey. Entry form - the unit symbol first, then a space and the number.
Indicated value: m³ 43405.8862
